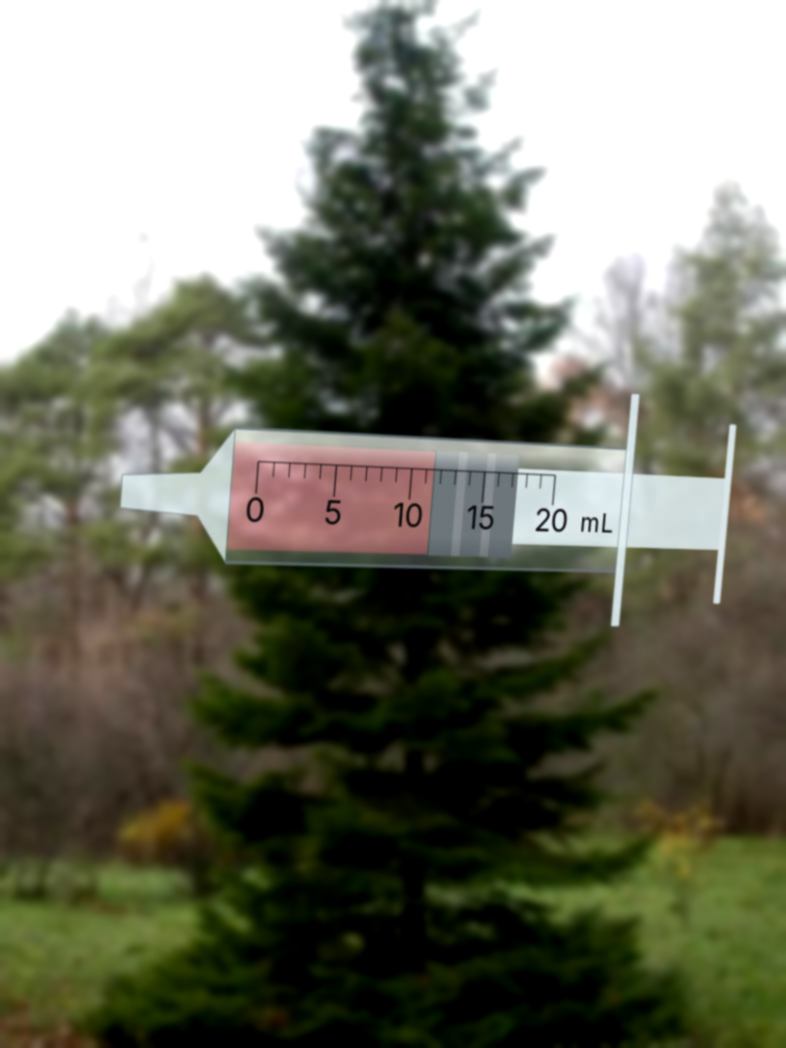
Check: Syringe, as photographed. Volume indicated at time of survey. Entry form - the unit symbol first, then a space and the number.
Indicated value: mL 11.5
